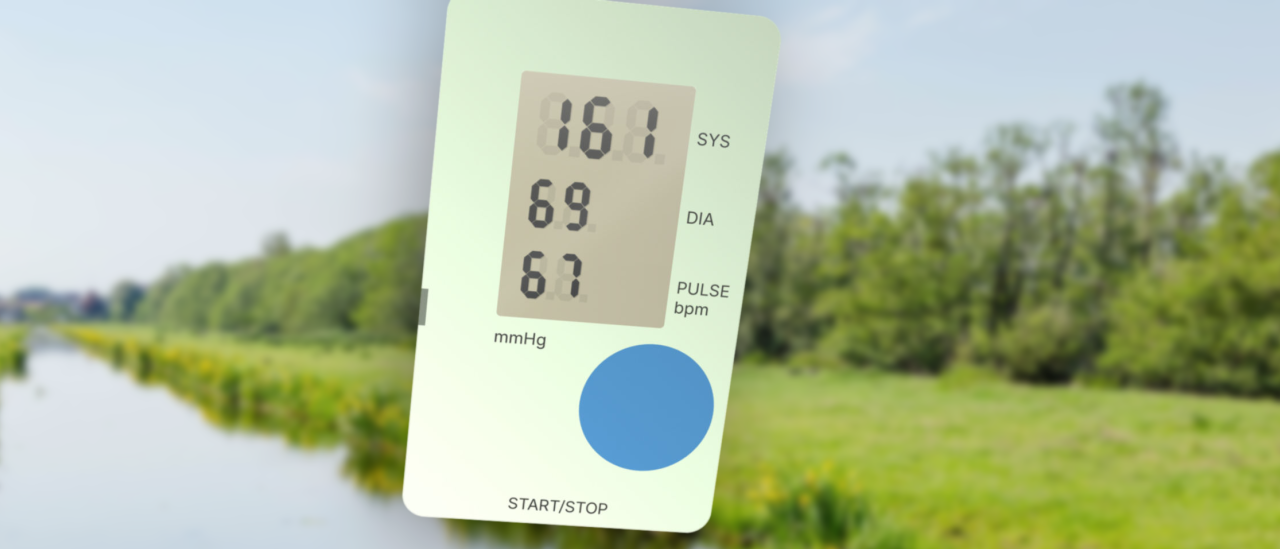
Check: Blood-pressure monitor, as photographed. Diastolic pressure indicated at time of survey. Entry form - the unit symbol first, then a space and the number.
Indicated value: mmHg 69
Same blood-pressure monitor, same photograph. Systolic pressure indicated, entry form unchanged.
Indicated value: mmHg 161
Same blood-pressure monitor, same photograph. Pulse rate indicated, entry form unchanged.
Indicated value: bpm 67
